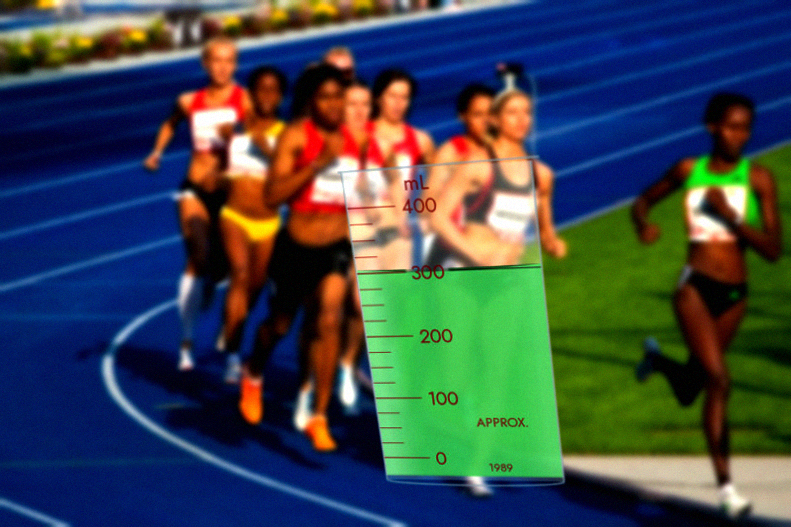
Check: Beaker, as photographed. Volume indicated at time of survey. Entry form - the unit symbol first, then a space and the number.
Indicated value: mL 300
